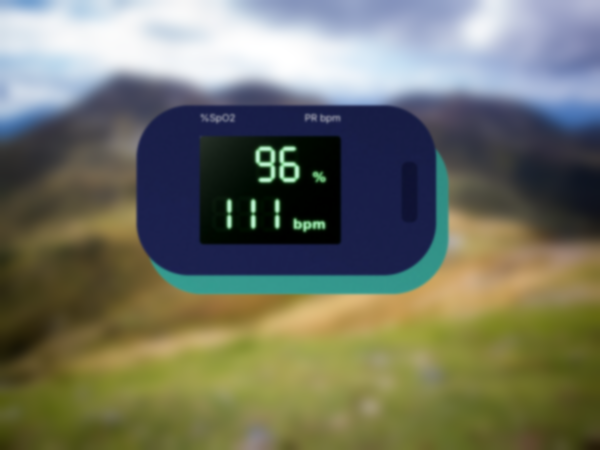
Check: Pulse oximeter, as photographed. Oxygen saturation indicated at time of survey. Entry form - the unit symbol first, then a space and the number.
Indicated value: % 96
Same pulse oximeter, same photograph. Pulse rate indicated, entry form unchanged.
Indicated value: bpm 111
